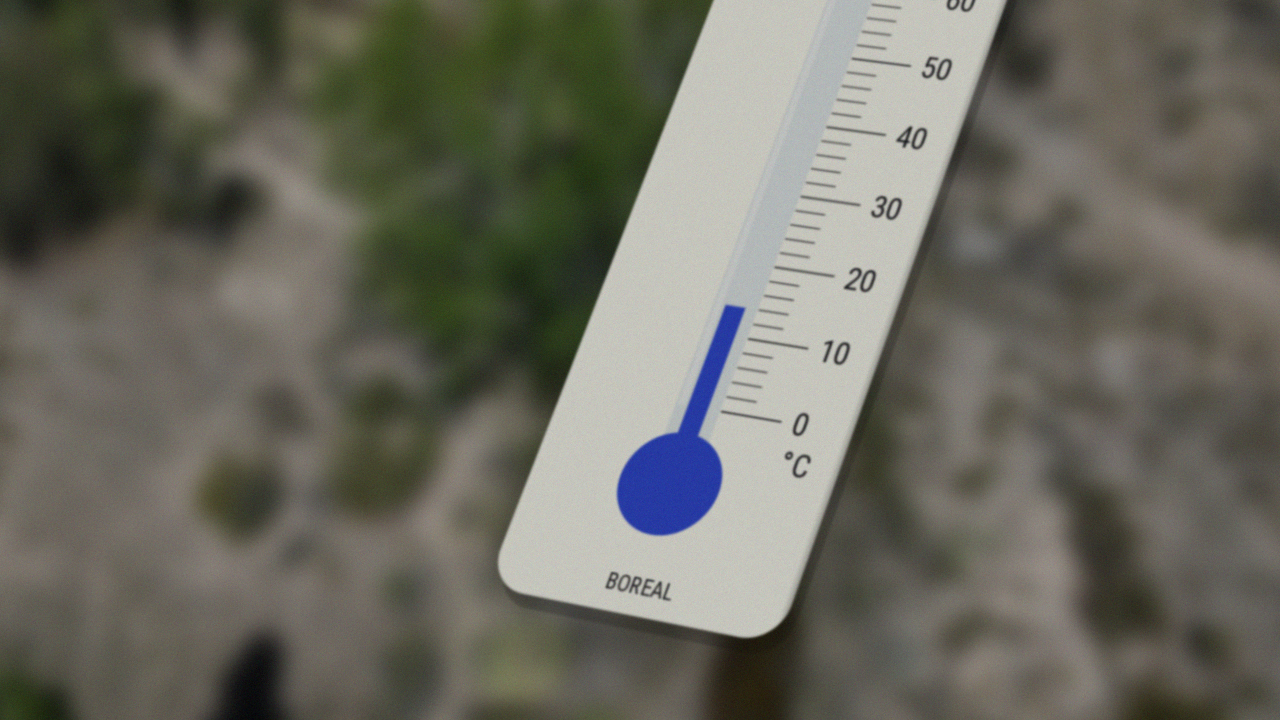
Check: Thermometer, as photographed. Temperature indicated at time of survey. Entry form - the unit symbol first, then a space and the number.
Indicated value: °C 14
